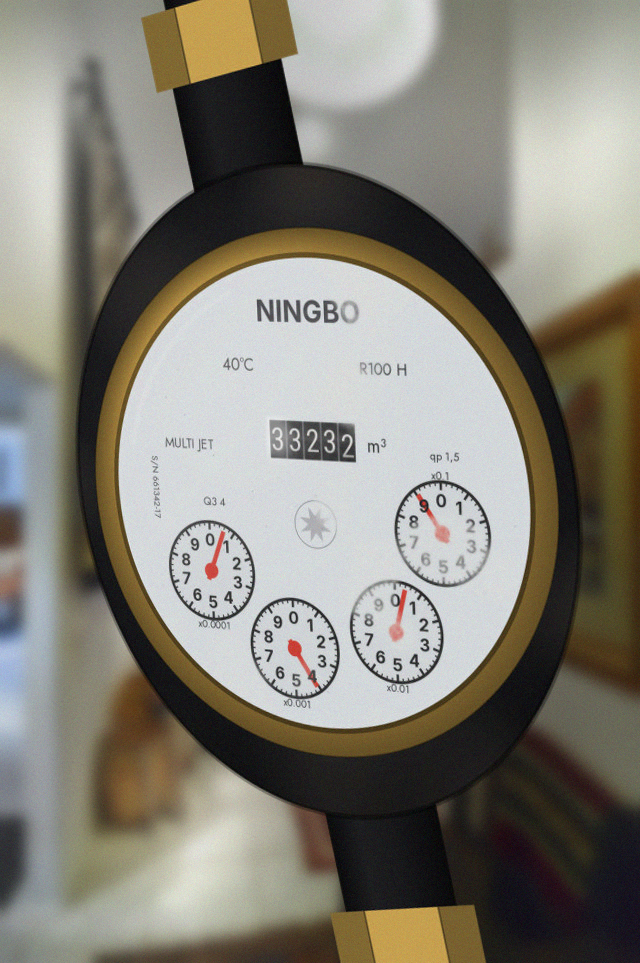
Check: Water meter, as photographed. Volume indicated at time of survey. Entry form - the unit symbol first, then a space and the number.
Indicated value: m³ 33231.9040
